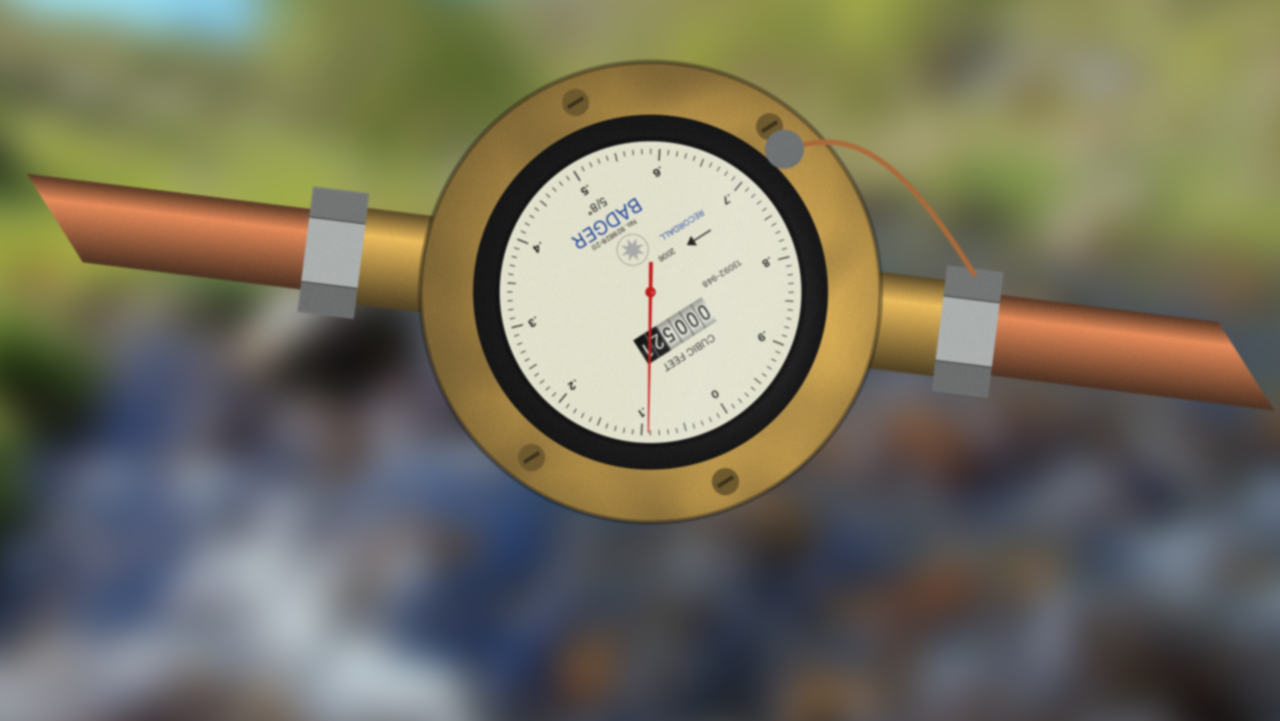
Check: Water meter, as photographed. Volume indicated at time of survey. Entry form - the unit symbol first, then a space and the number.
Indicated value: ft³ 521.09
